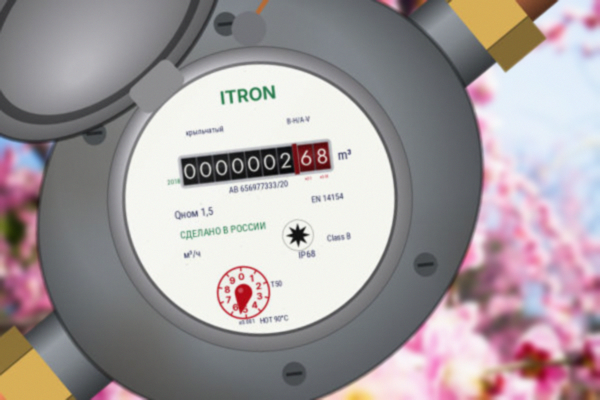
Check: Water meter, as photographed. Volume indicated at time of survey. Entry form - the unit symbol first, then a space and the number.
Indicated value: m³ 2.685
